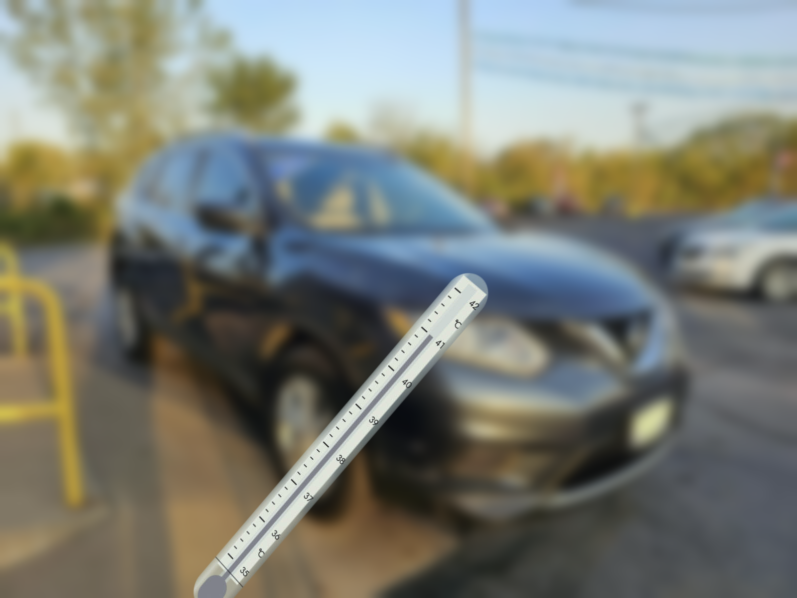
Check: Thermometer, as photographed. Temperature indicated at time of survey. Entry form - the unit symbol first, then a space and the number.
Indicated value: °C 41
